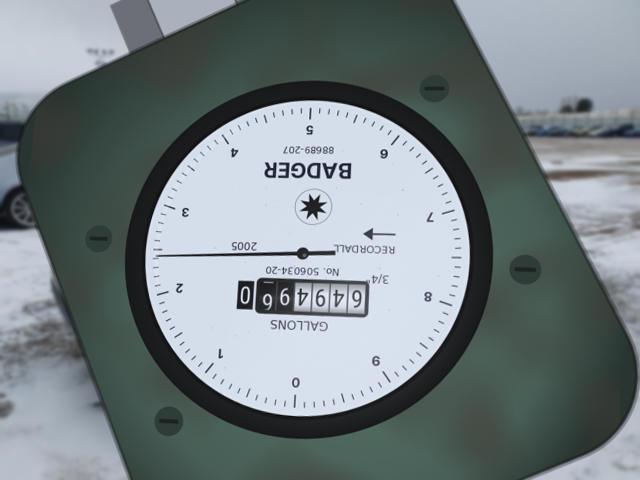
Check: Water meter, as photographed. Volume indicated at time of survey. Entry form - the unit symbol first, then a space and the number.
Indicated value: gal 6494962.4
